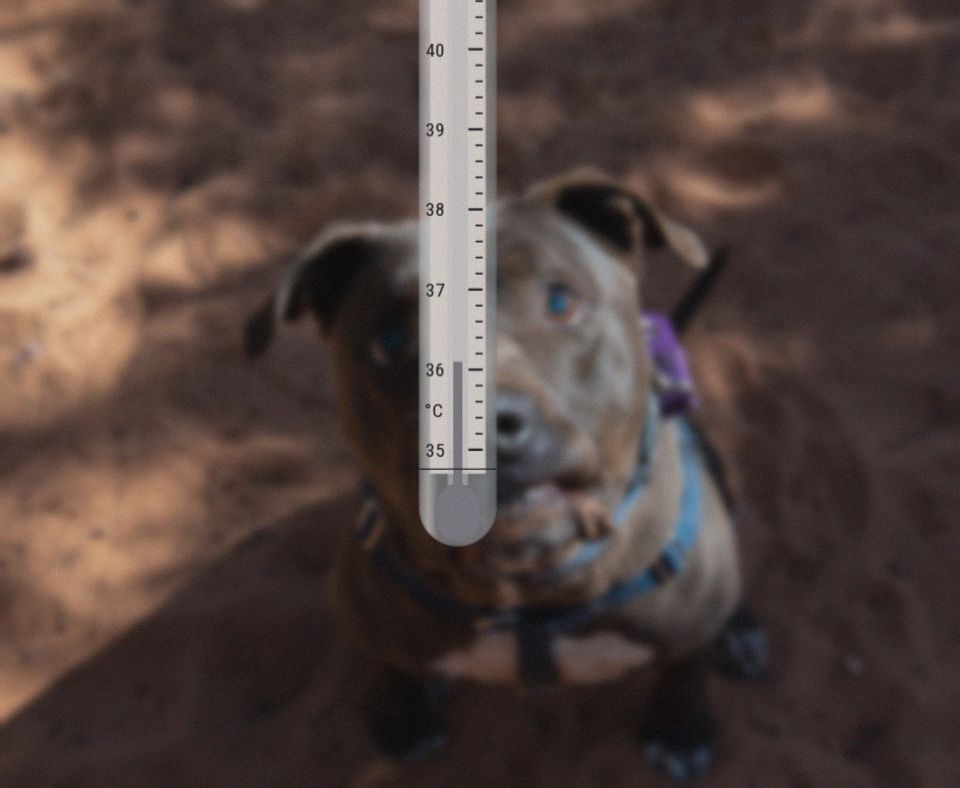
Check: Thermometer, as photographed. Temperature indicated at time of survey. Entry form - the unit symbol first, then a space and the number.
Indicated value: °C 36.1
